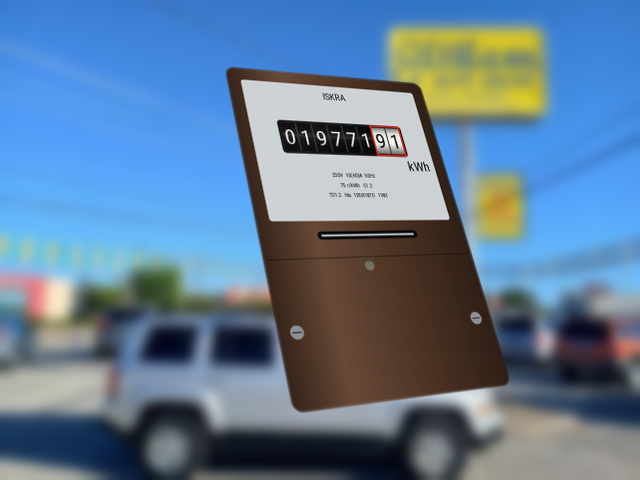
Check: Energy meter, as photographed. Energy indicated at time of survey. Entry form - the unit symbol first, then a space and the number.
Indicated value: kWh 19771.91
